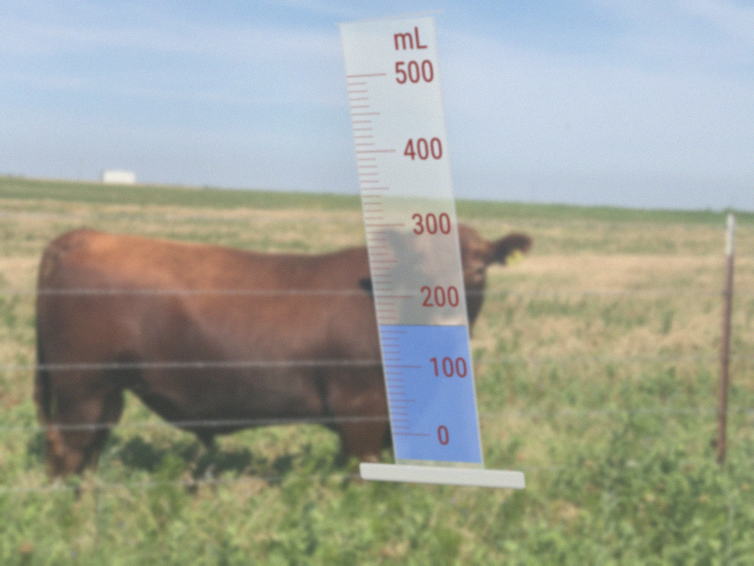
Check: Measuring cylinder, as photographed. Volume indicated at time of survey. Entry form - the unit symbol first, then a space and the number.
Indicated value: mL 160
